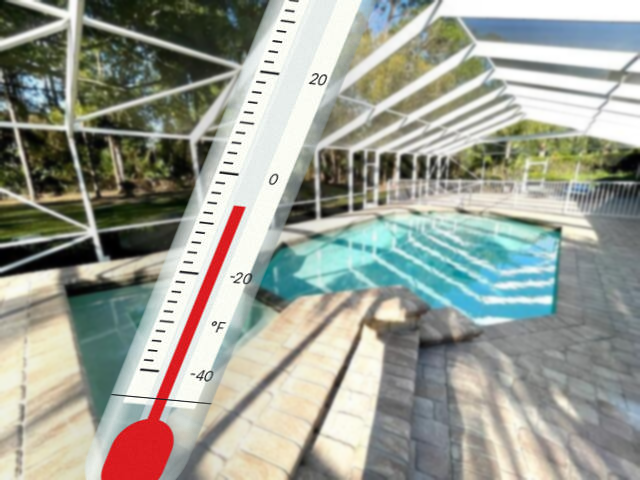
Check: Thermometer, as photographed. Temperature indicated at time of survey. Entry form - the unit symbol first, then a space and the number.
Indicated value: °F -6
